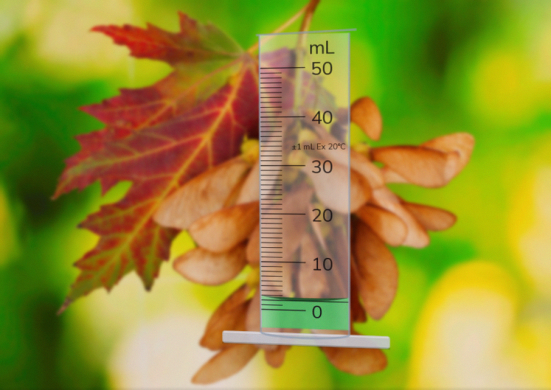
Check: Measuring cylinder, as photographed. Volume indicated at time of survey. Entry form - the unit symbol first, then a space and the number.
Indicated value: mL 2
